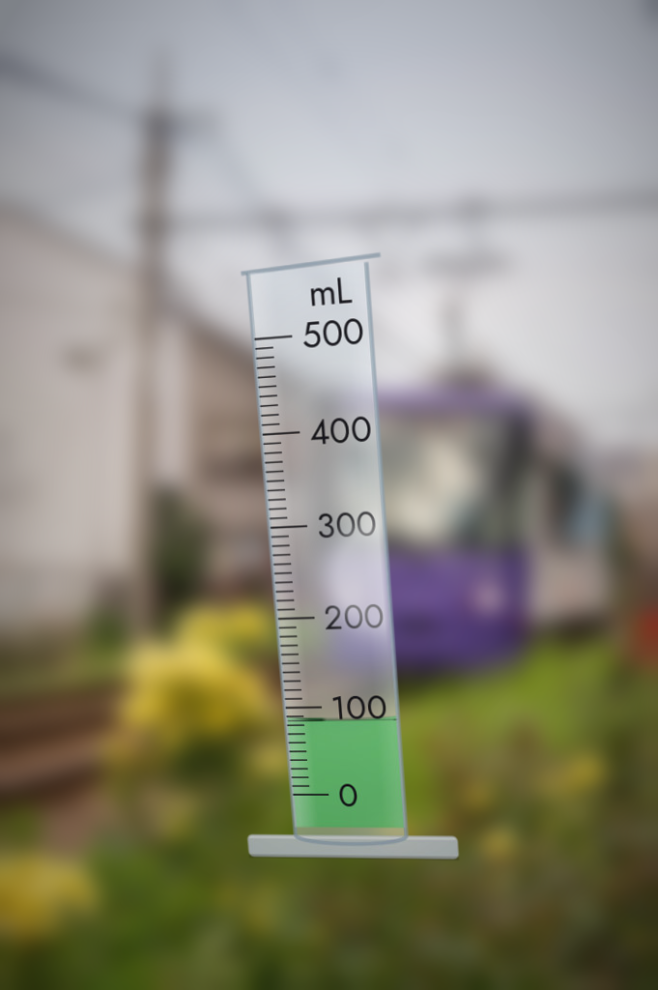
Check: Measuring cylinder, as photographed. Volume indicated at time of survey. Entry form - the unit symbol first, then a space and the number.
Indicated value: mL 85
